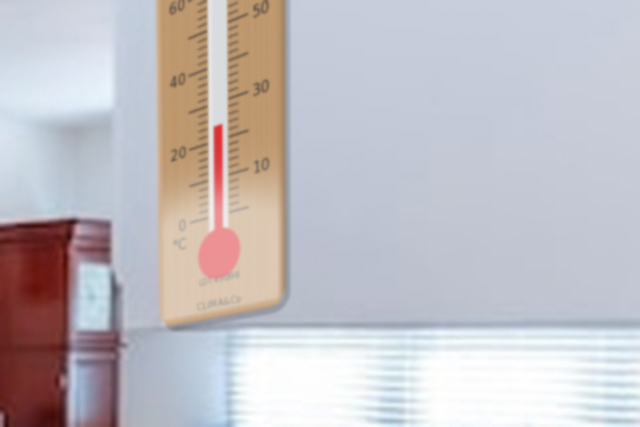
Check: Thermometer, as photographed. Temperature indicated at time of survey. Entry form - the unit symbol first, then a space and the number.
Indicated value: °C 24
